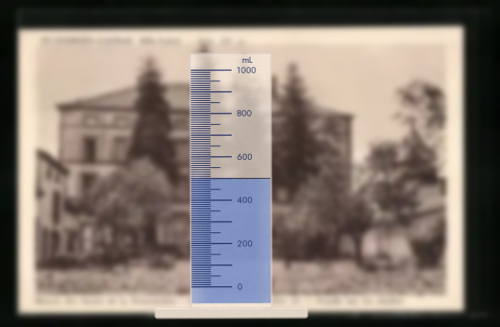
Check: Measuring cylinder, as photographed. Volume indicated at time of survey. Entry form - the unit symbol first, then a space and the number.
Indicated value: mL 500
